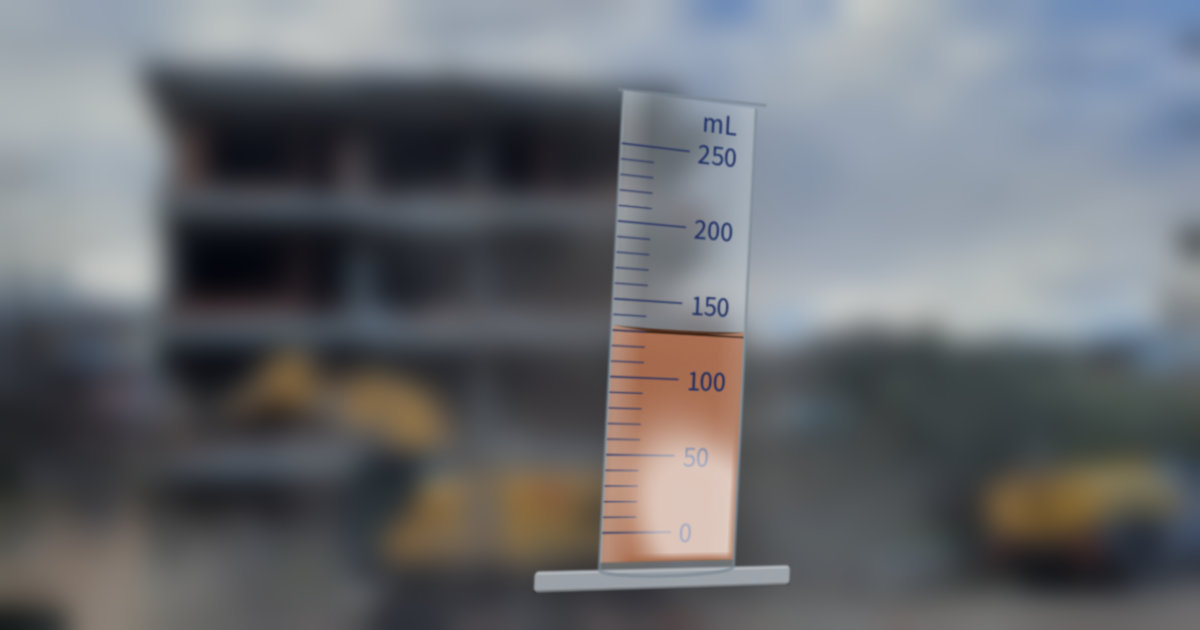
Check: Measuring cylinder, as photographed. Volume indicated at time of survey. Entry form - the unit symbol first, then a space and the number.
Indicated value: mL 130
